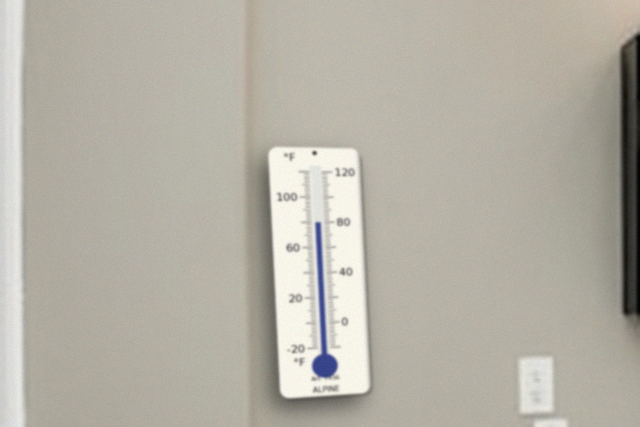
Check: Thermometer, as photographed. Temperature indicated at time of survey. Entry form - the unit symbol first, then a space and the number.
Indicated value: °F 80
